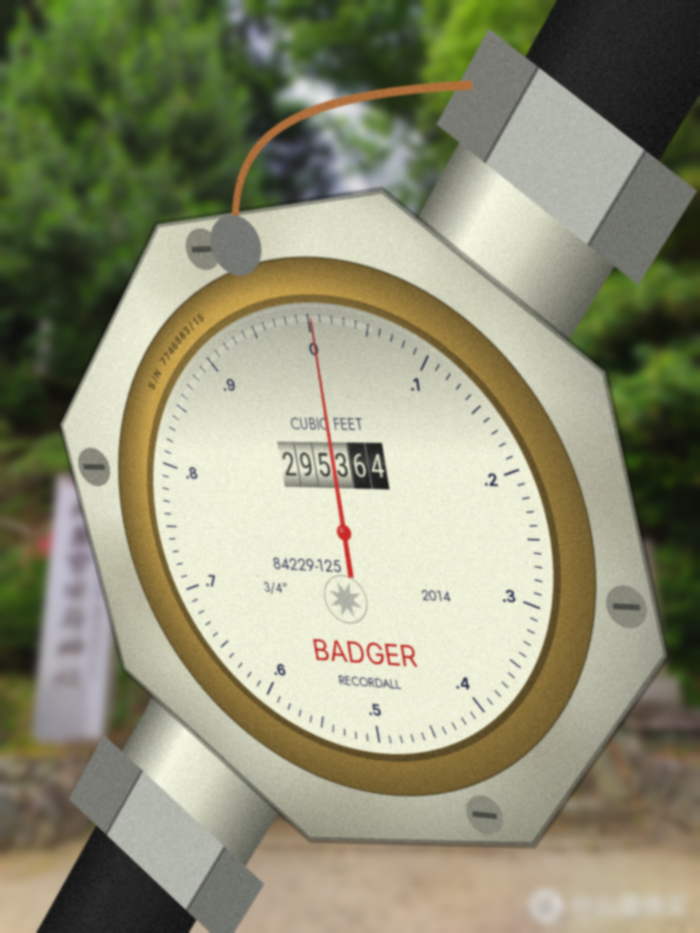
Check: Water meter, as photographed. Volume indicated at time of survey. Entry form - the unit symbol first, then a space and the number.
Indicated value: ft³ 295364.00
